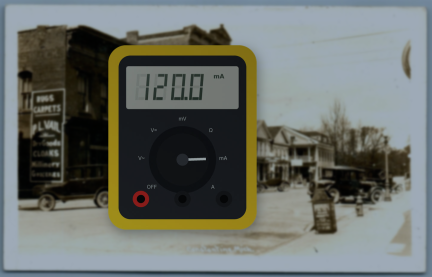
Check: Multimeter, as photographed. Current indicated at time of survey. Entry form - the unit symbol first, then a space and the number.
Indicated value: mA 120.0
